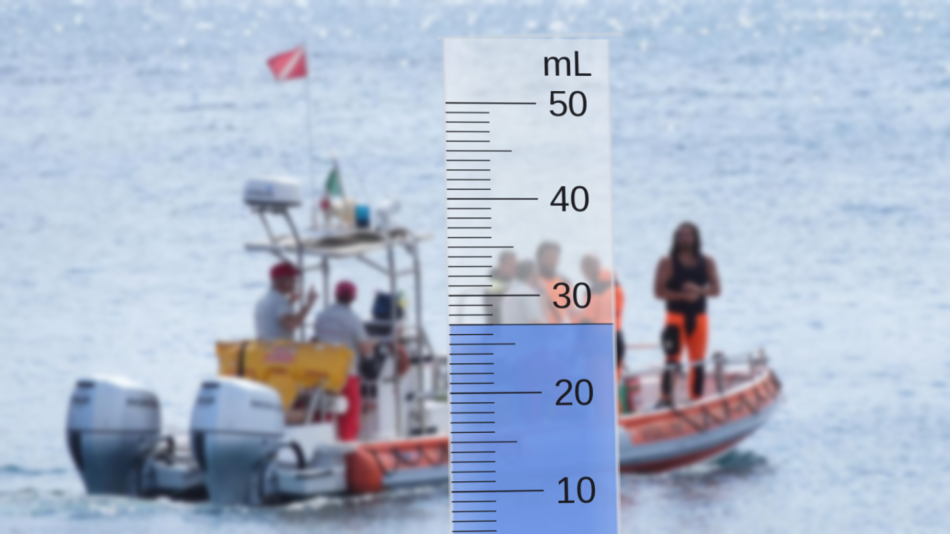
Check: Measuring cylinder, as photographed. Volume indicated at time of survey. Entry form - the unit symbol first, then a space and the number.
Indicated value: mL 27
